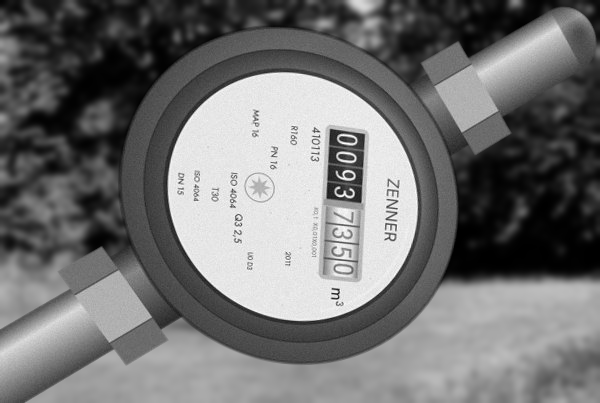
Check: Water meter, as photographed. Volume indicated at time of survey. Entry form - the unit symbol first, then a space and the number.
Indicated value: m³ 93.7350
